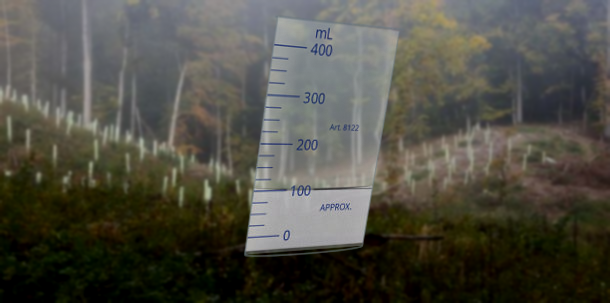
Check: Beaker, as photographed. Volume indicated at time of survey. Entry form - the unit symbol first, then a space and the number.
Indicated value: mL 100
